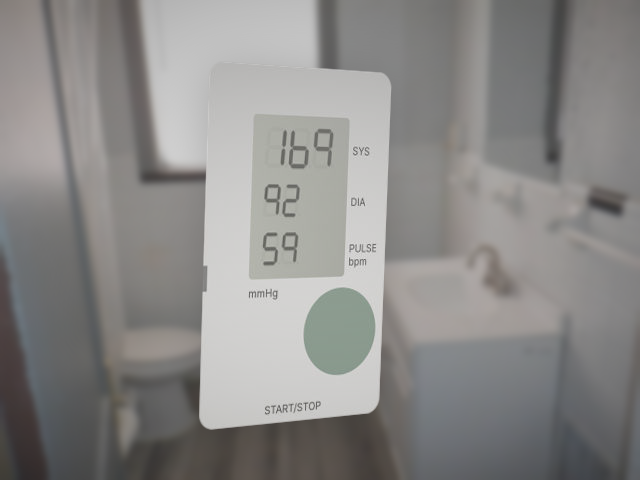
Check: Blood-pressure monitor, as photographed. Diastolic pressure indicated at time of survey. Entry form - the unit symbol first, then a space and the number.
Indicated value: mmHg 92
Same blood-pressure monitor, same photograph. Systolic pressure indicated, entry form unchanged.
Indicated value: mmHg 169
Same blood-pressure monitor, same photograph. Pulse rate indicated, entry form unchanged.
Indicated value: bpm 59
